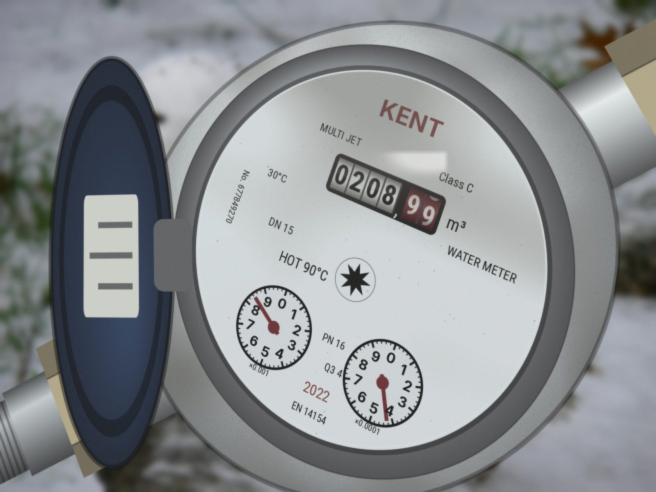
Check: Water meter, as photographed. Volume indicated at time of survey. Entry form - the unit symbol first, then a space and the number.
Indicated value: m³ 208.9884
